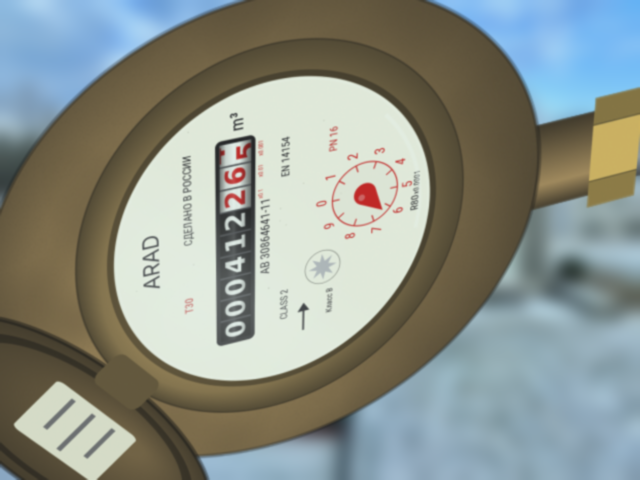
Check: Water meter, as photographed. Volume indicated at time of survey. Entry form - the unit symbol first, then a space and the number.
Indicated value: m³ 412.2646
